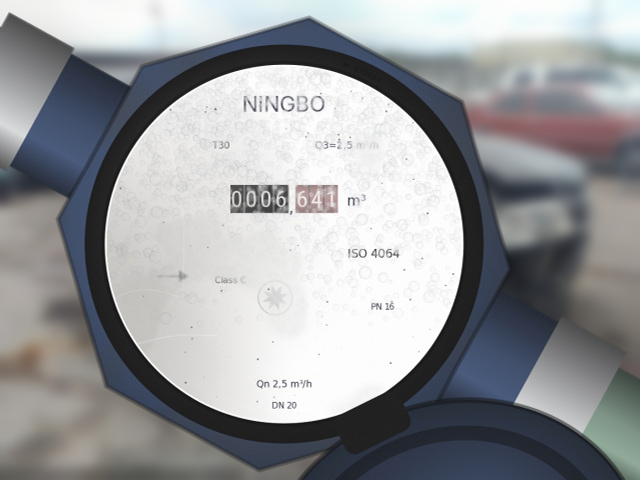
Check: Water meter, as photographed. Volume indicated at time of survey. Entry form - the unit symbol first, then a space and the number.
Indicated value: m³ 6.641
